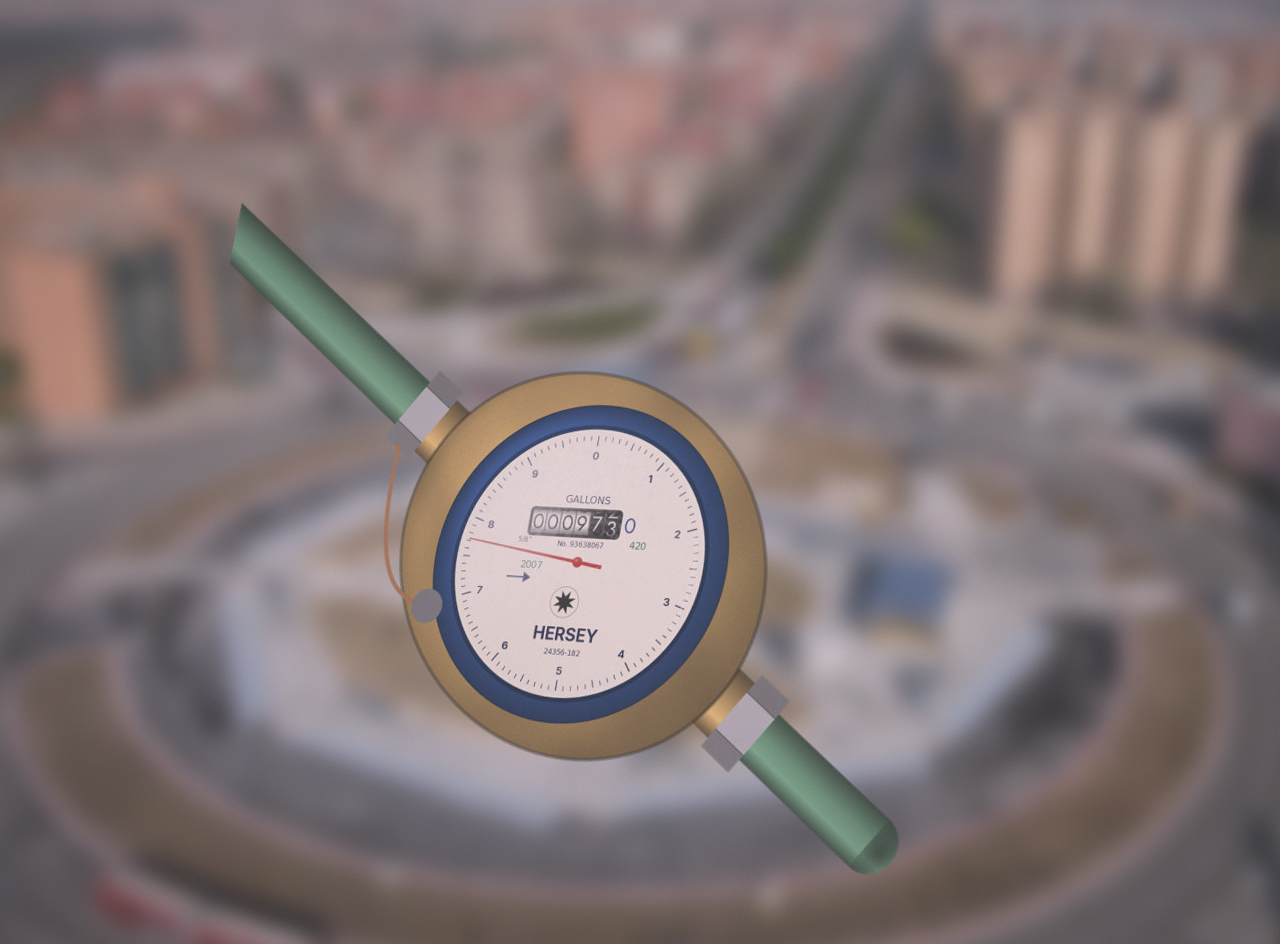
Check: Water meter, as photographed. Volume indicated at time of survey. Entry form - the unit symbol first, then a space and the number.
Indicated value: gal 9727.7
